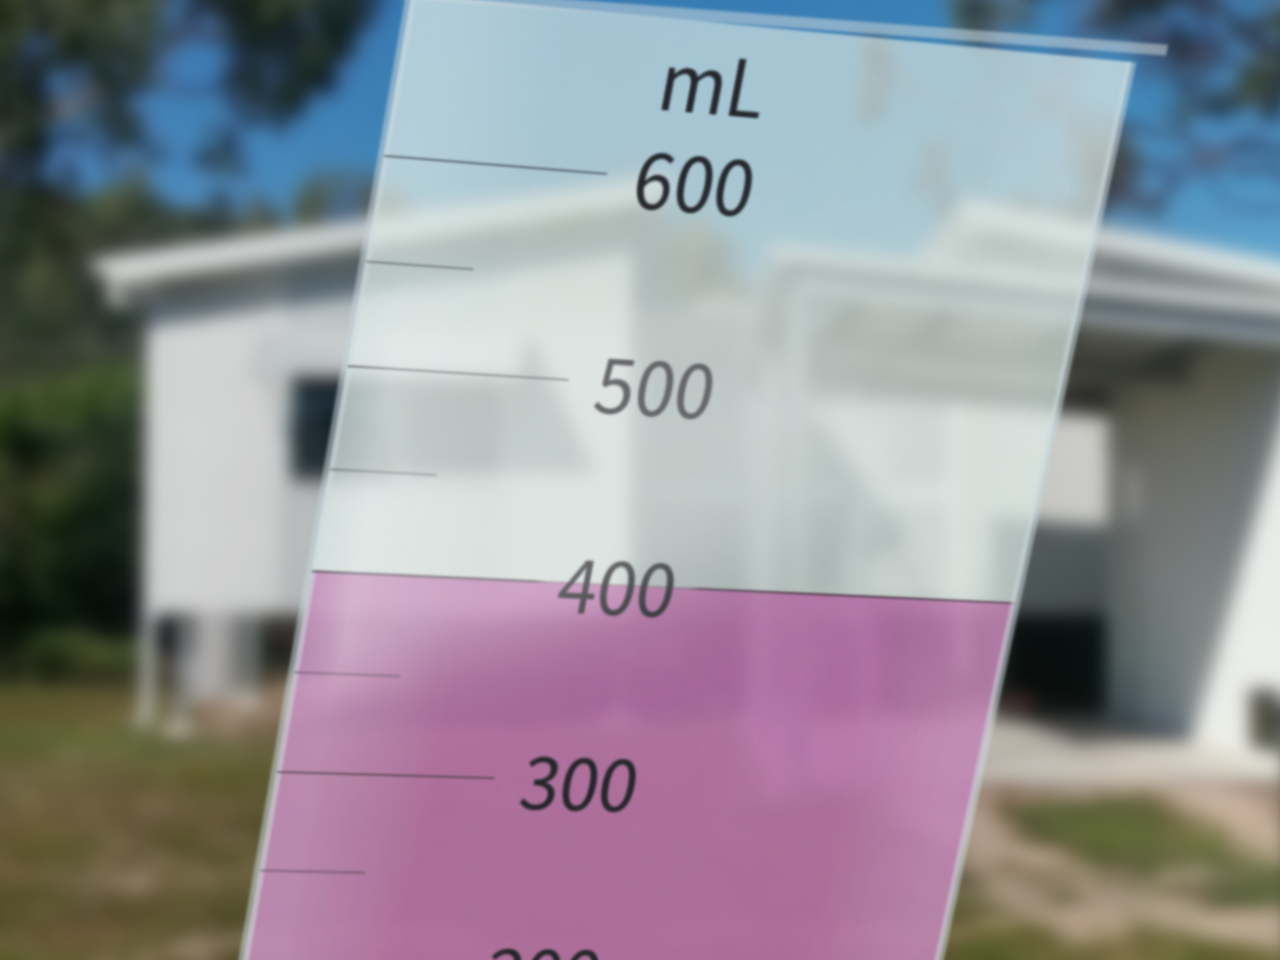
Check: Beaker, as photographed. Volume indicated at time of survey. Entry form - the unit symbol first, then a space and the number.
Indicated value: mL 400
